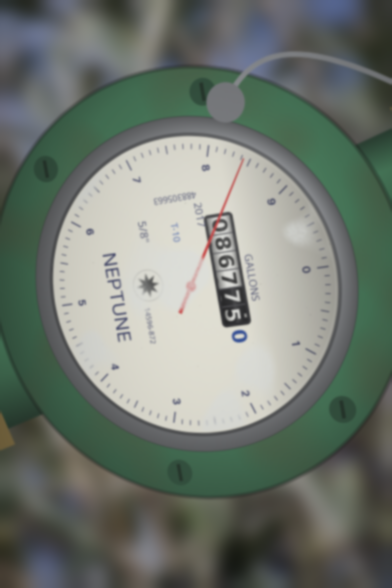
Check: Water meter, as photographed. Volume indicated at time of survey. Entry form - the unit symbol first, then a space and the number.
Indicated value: gal 867748.4
